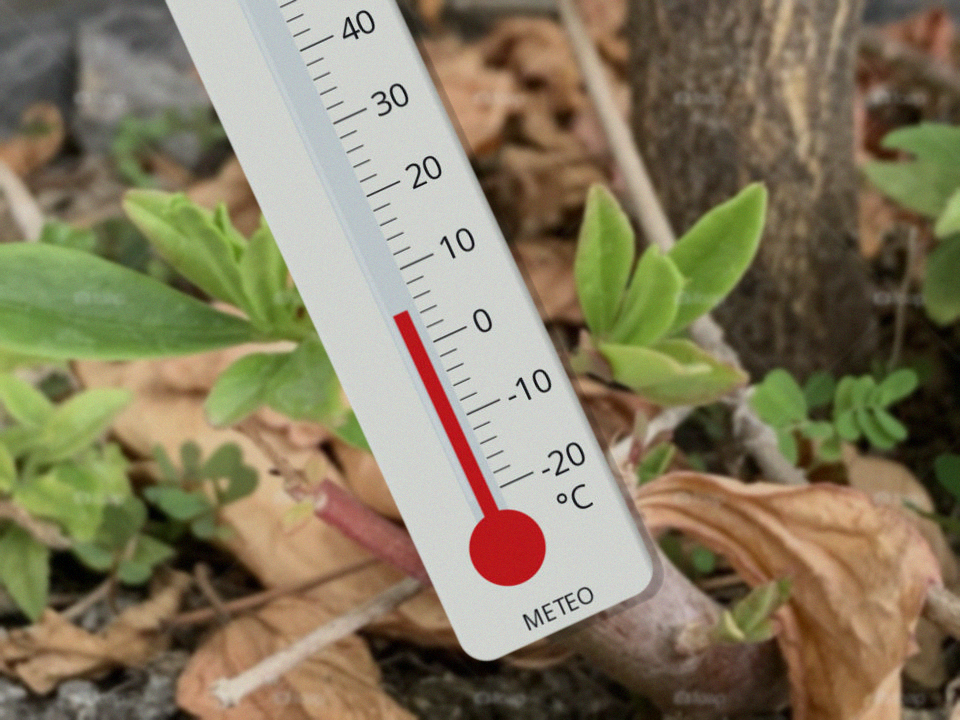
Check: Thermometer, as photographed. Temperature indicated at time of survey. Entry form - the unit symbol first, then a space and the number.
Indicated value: °C 5
